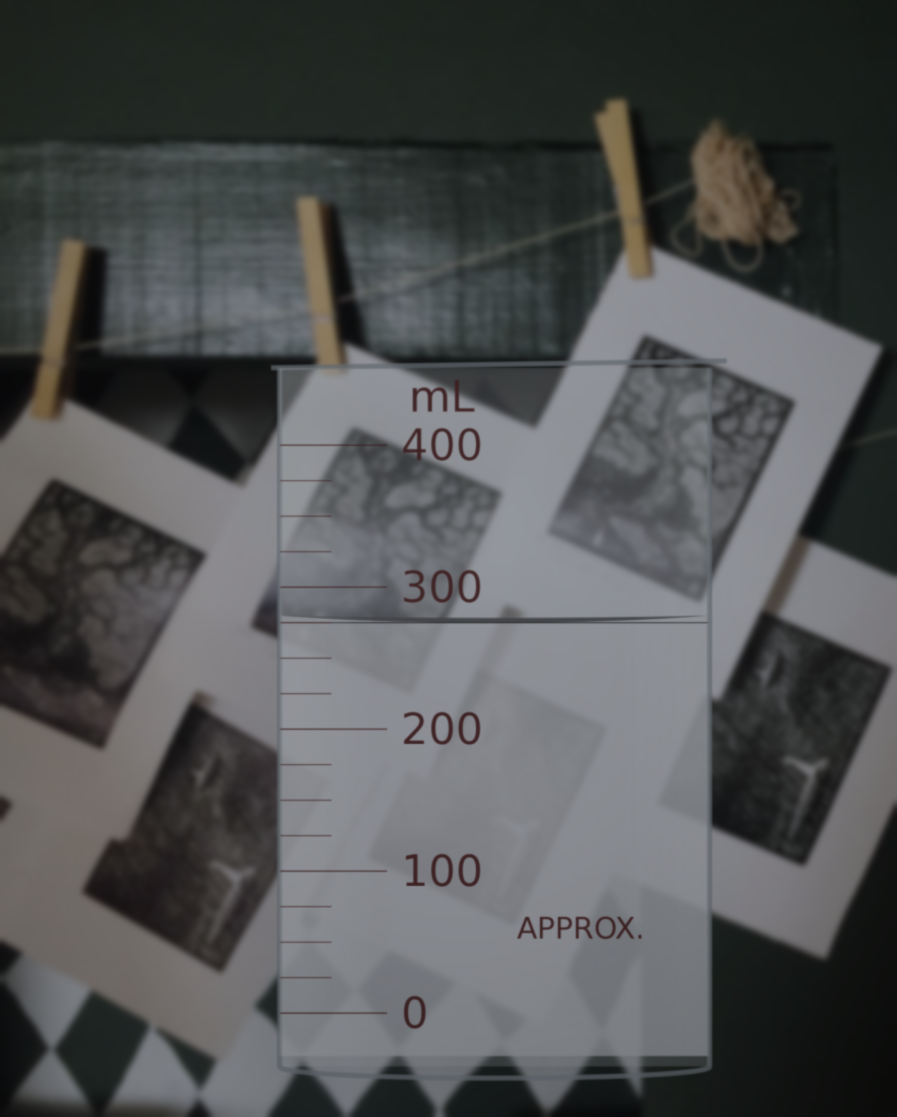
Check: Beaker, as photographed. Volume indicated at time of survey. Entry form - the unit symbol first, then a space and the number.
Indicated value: mL 275
